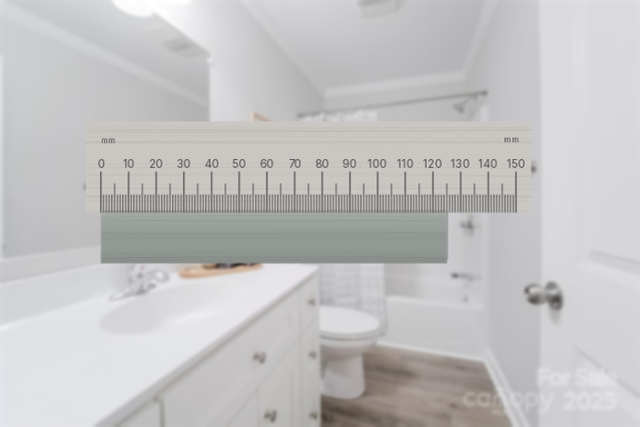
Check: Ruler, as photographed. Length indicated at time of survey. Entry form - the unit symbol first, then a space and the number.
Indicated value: mm 125
